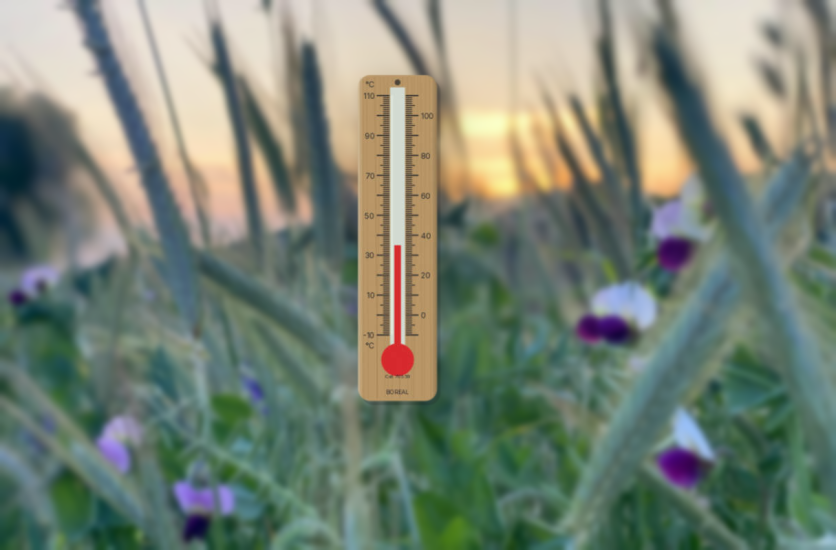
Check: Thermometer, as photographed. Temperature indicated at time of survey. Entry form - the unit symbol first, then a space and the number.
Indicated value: °C 35
